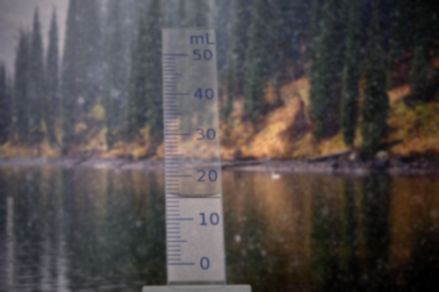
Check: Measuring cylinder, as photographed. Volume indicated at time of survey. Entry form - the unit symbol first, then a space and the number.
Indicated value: mL 15
